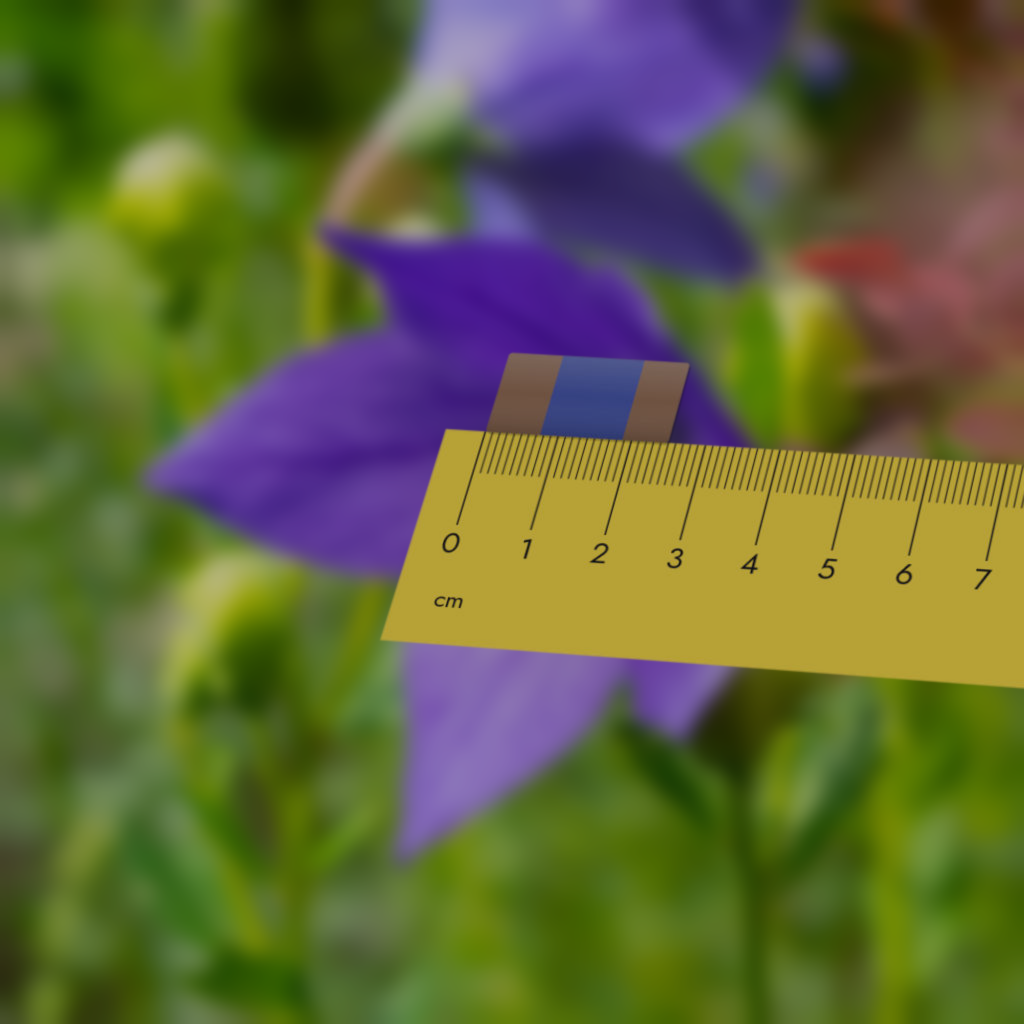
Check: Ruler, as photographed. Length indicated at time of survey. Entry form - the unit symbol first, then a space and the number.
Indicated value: cm 2.5
